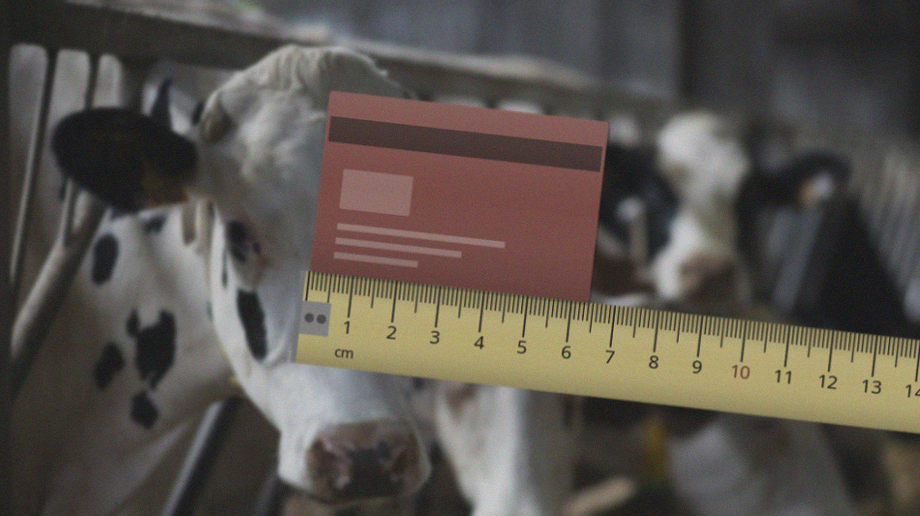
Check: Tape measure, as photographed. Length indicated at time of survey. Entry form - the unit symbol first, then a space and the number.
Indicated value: cm 6.4
